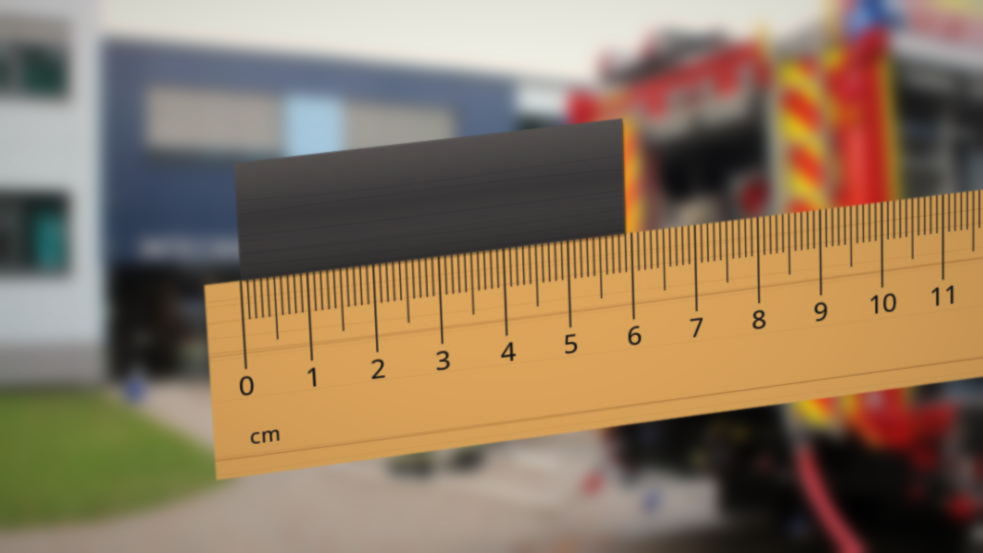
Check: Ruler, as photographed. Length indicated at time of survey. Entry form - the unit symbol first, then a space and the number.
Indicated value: cm 5.9
